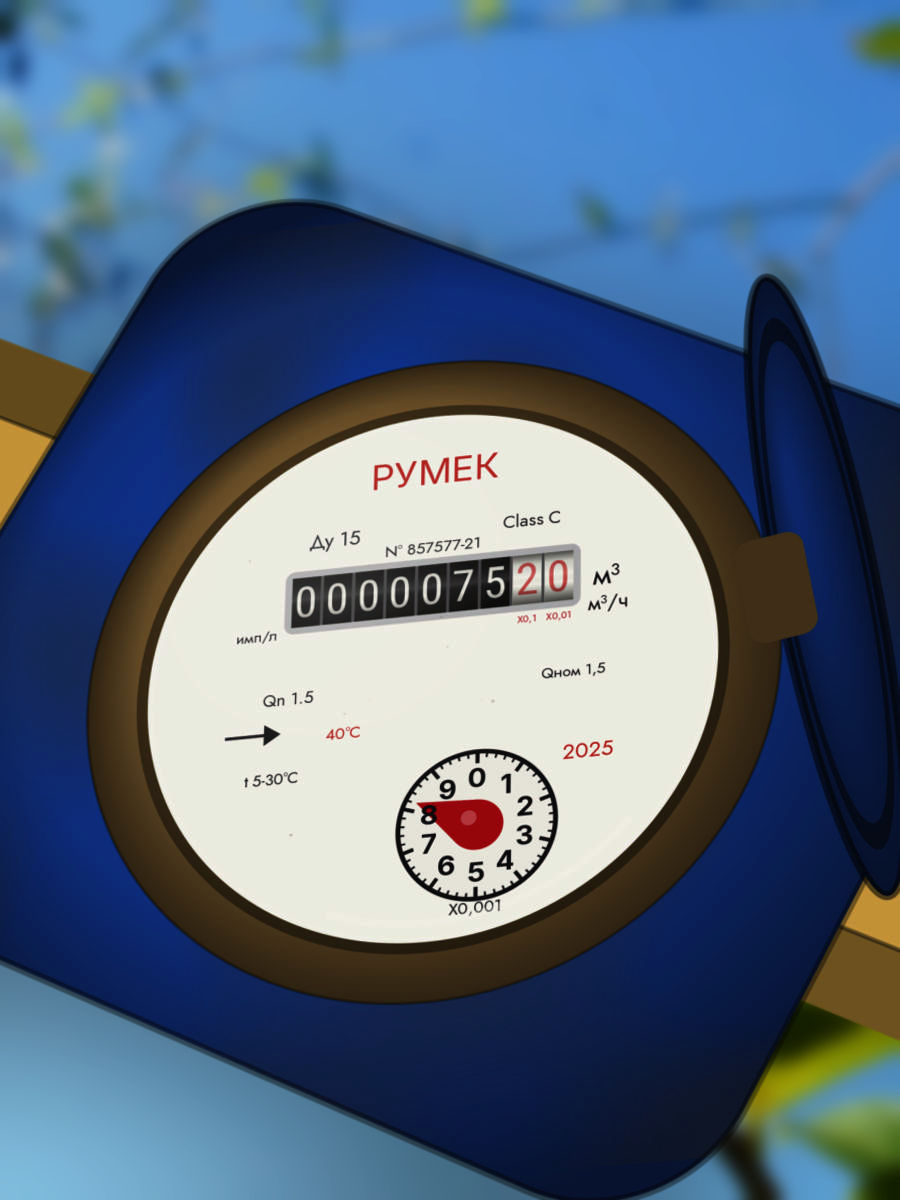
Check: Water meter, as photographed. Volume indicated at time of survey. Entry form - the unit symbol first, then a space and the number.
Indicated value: m³ 75.208
